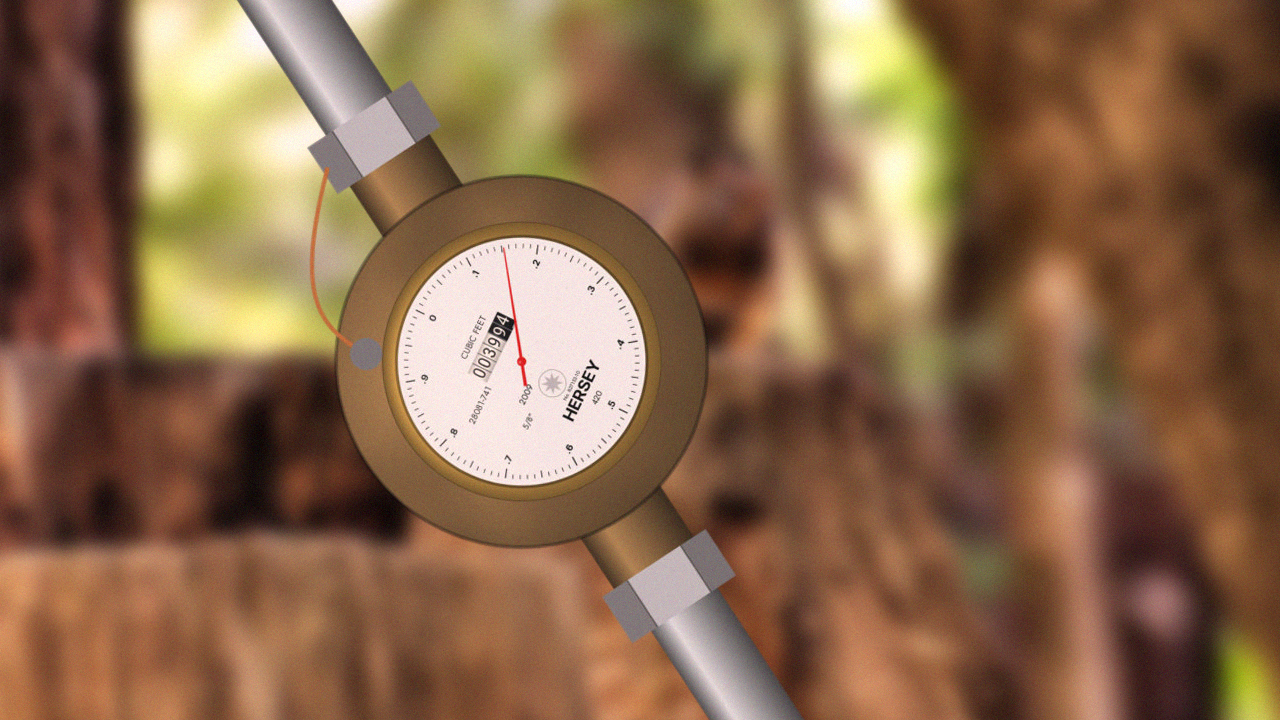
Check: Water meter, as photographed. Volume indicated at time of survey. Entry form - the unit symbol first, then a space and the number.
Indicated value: ft³ 3994.15
